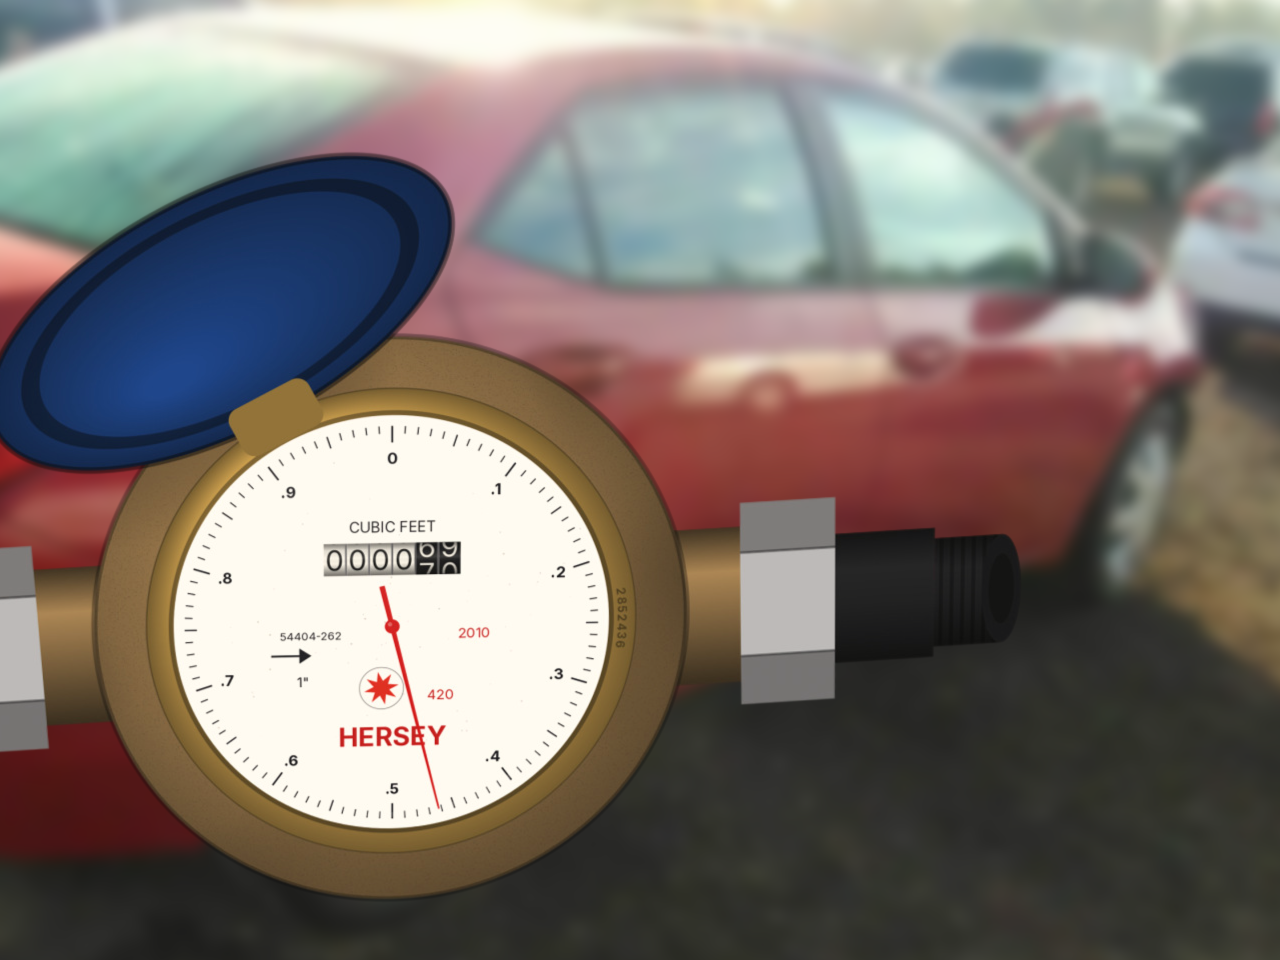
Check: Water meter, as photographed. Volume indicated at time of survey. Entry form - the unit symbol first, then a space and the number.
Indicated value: ft³ 69.46
